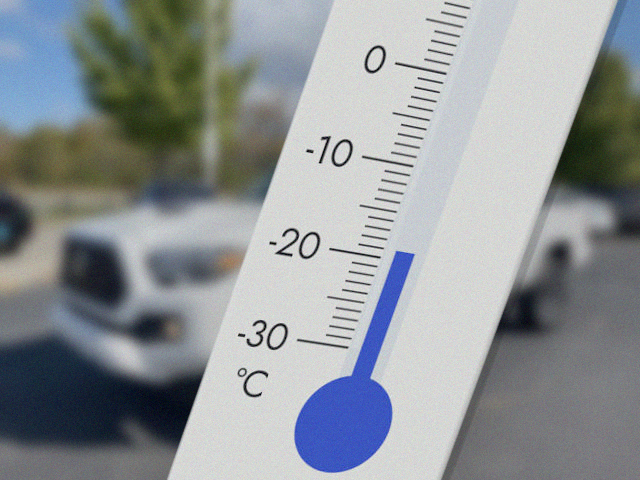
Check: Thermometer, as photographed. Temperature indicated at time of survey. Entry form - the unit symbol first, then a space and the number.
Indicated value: °C -19
